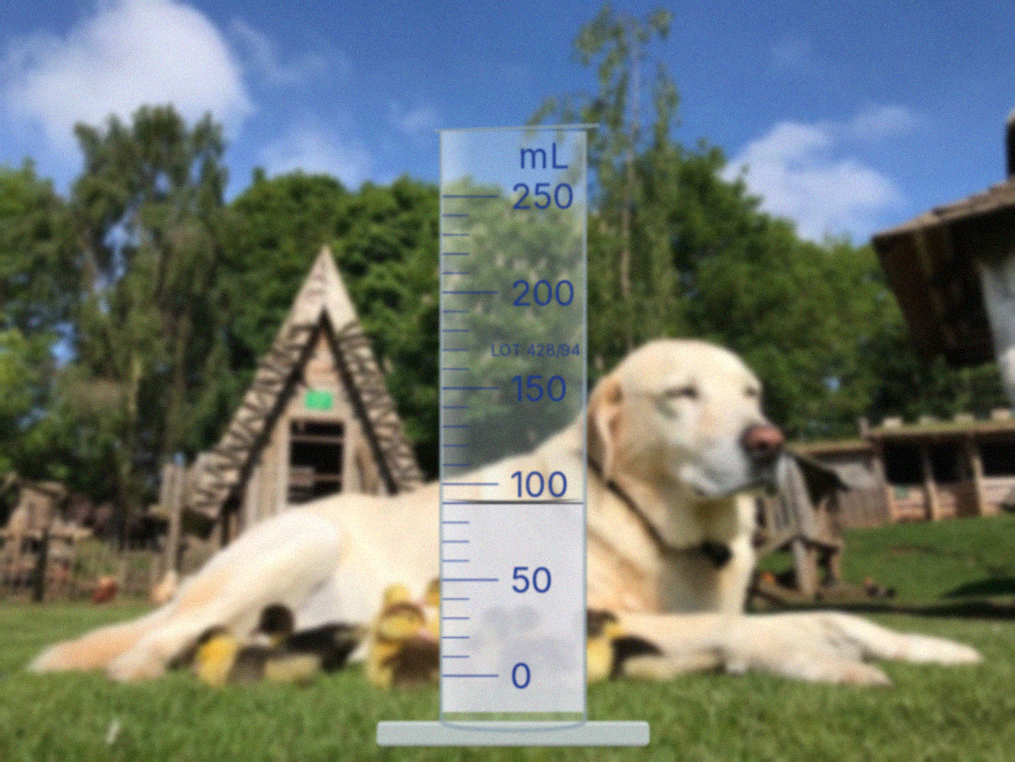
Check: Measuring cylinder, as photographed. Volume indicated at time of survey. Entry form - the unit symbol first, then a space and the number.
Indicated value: mL 90
